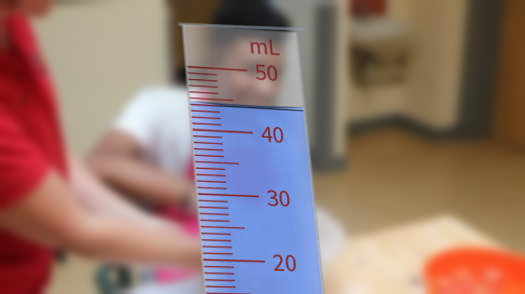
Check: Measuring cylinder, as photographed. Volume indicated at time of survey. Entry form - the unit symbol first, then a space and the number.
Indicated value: mL 44
